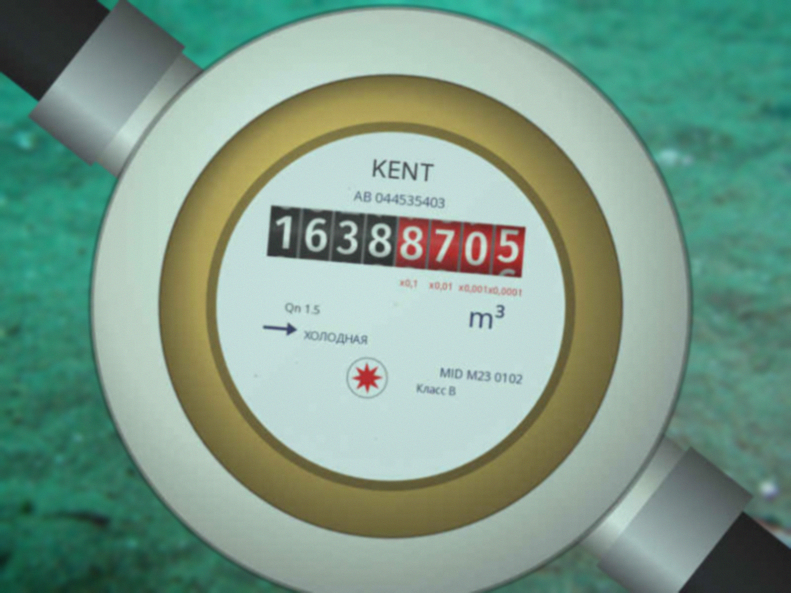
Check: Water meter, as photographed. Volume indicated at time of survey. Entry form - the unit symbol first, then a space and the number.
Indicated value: m³ 1638.8705
